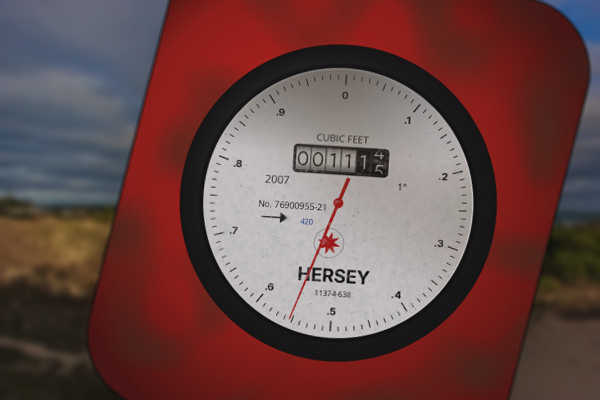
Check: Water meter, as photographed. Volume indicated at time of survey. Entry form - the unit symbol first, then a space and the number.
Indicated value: ft³ 1114.55
